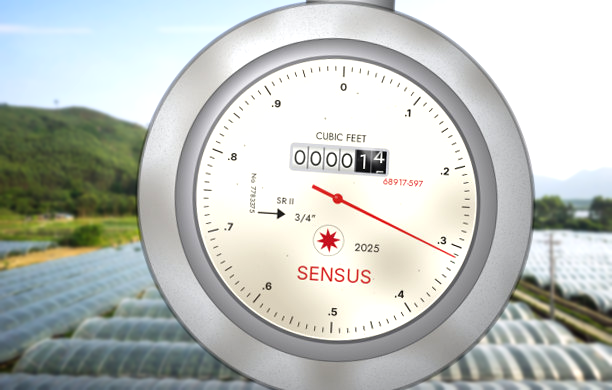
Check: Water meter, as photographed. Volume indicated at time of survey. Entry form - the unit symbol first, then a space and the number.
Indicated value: ft³ 14.31
